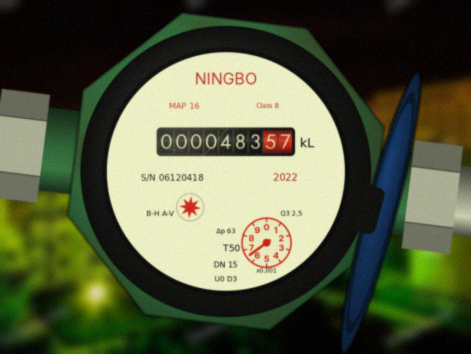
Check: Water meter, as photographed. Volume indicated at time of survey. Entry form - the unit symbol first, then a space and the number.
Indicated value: kL 483.576
